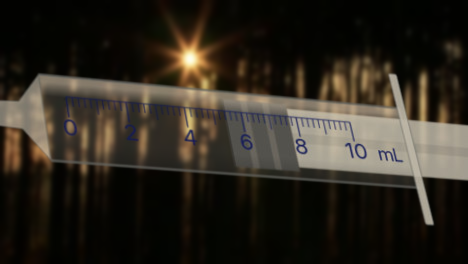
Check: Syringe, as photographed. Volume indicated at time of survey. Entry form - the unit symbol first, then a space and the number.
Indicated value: mL 5.4
